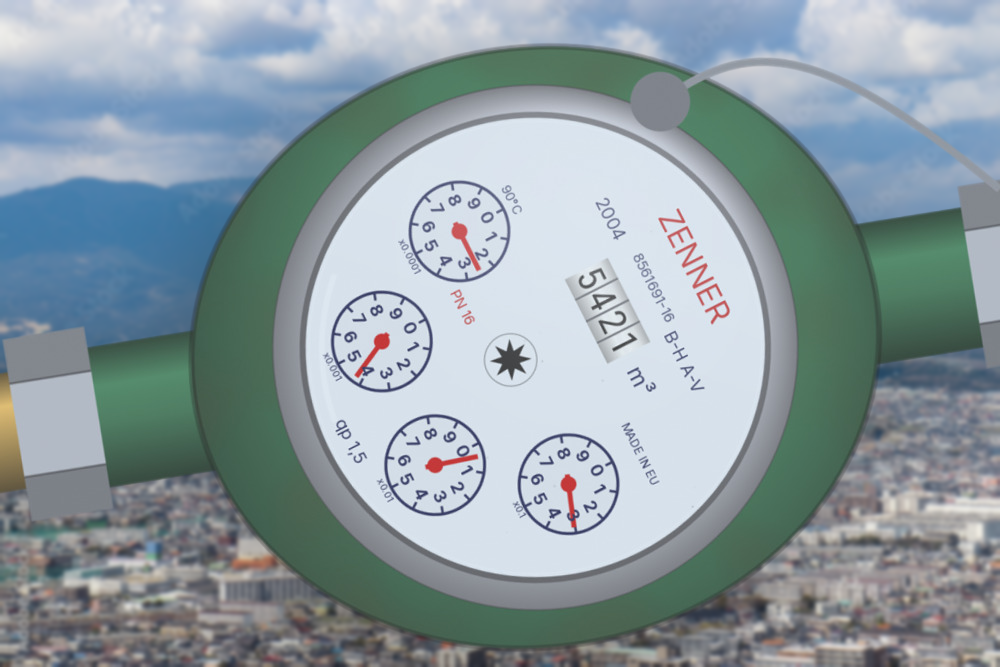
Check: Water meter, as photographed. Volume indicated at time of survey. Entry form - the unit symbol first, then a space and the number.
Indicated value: m³ 5421.3042
